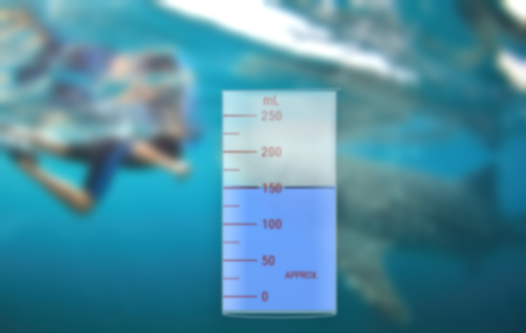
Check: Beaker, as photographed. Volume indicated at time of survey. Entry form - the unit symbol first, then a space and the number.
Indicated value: mL 150
